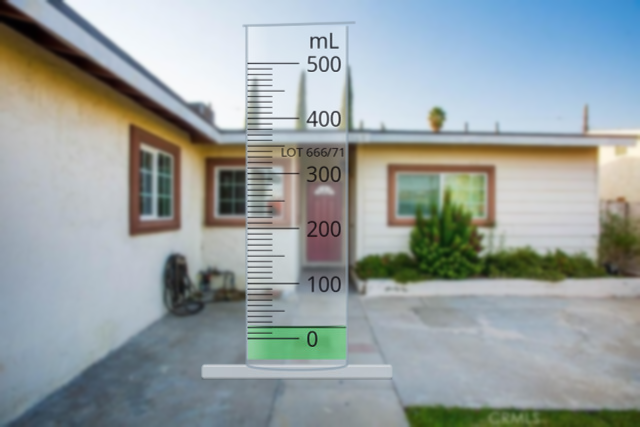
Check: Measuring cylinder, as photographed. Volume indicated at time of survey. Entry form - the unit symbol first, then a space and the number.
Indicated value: mL 20
